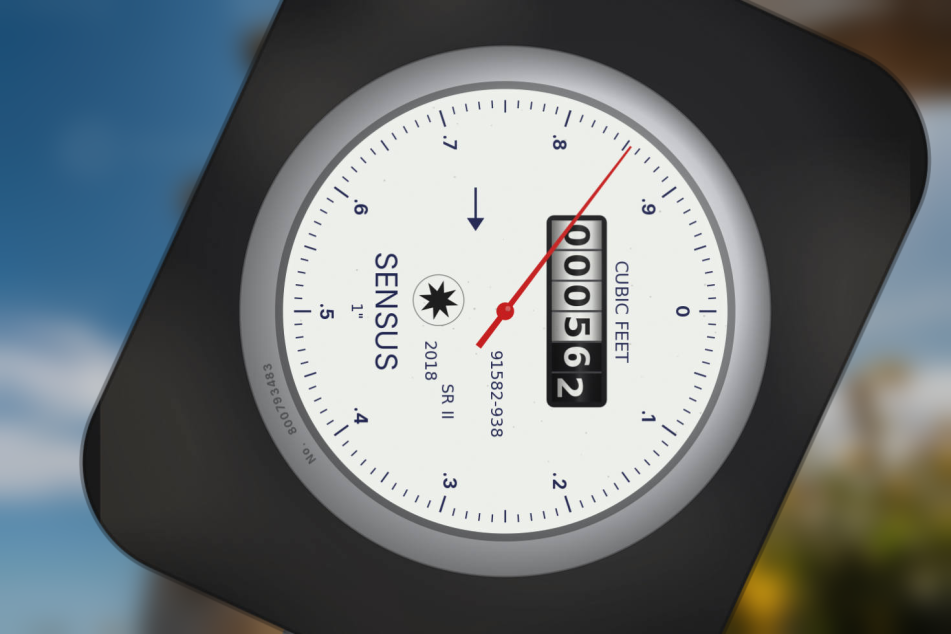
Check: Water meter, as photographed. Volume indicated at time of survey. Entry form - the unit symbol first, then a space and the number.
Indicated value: ft³ 561.85
